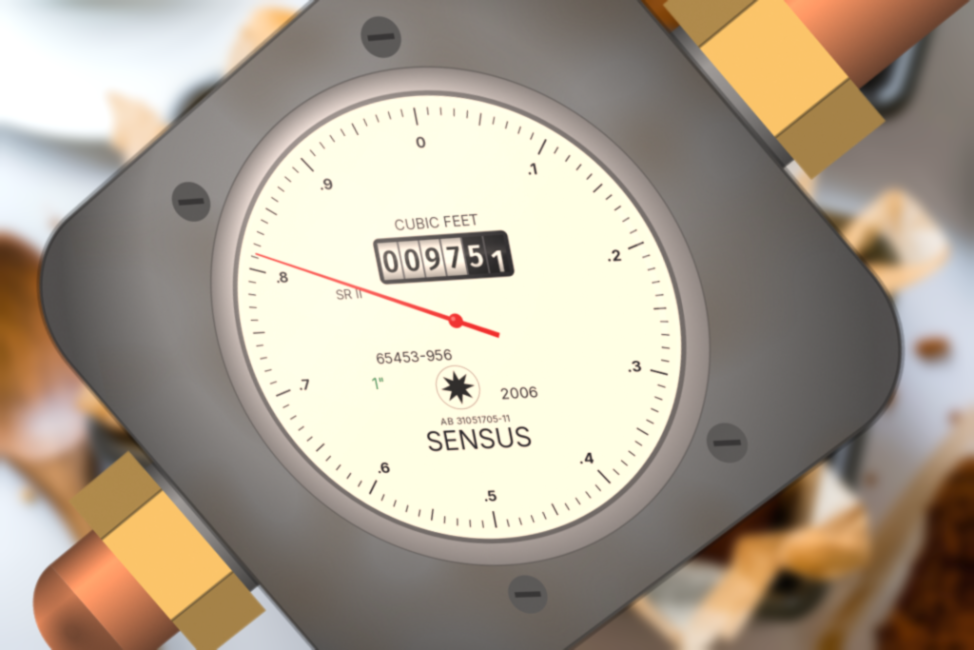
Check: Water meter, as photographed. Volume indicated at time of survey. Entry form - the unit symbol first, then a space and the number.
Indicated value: ft³ 9750.81
